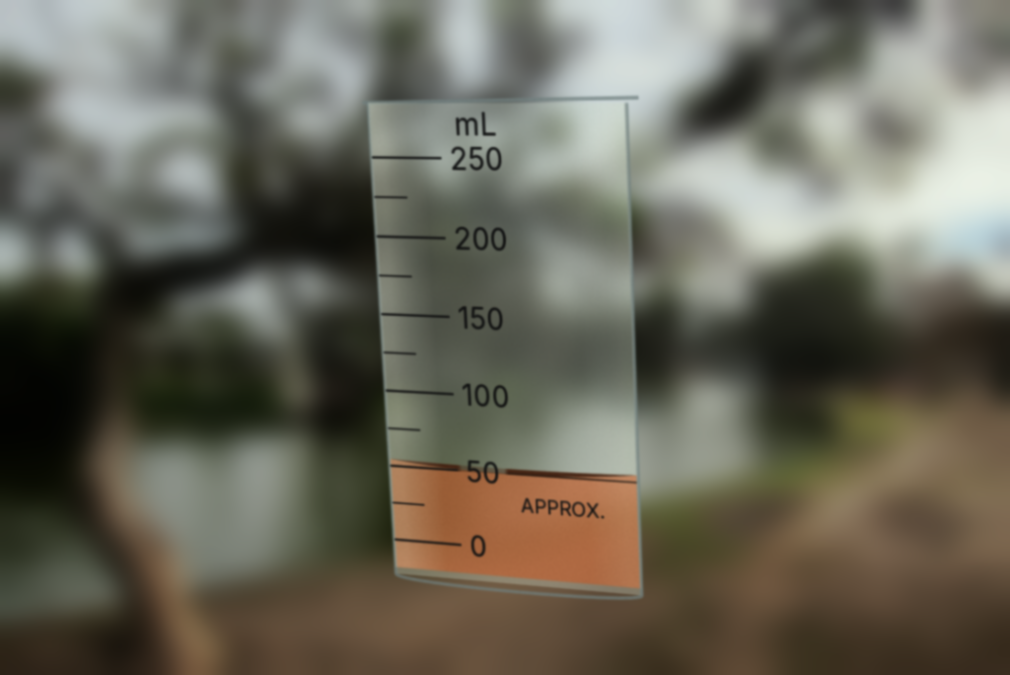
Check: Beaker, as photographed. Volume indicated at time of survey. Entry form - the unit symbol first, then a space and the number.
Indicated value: mL 50
